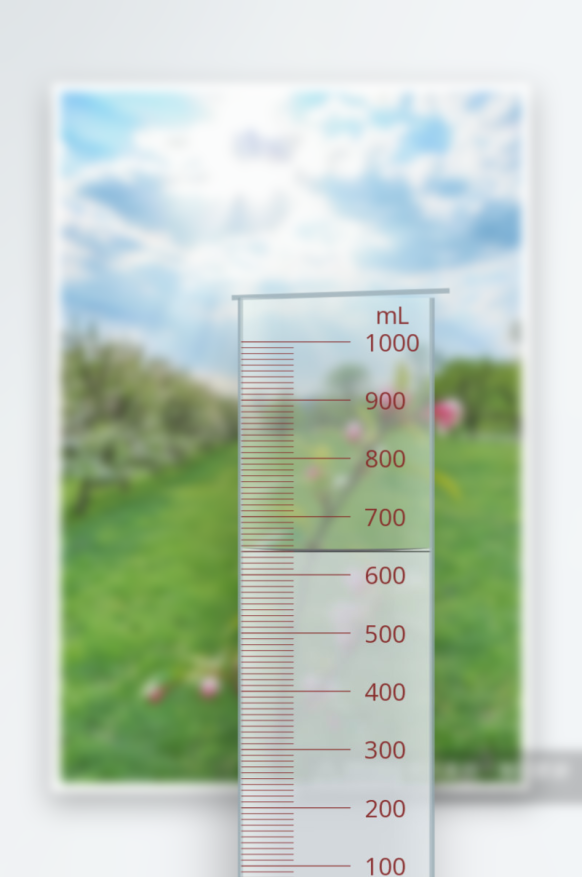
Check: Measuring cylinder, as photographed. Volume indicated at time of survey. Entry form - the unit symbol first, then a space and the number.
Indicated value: mL 640
